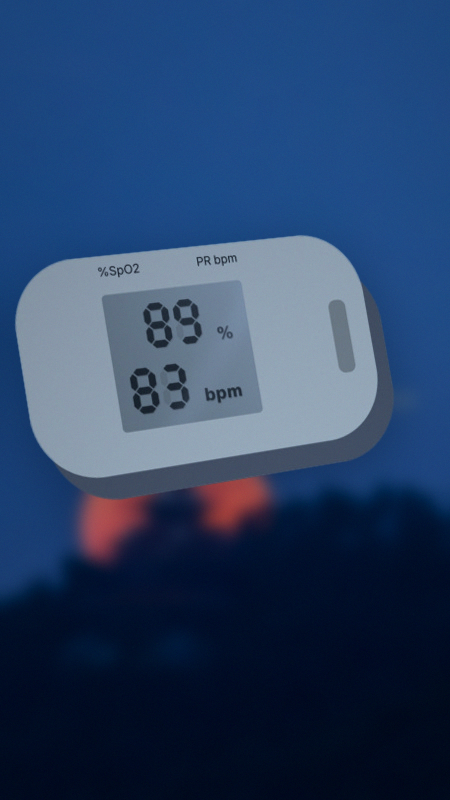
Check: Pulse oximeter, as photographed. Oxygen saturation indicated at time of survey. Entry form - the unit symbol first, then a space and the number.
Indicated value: % 89
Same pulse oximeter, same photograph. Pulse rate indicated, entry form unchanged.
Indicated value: bpm 83
